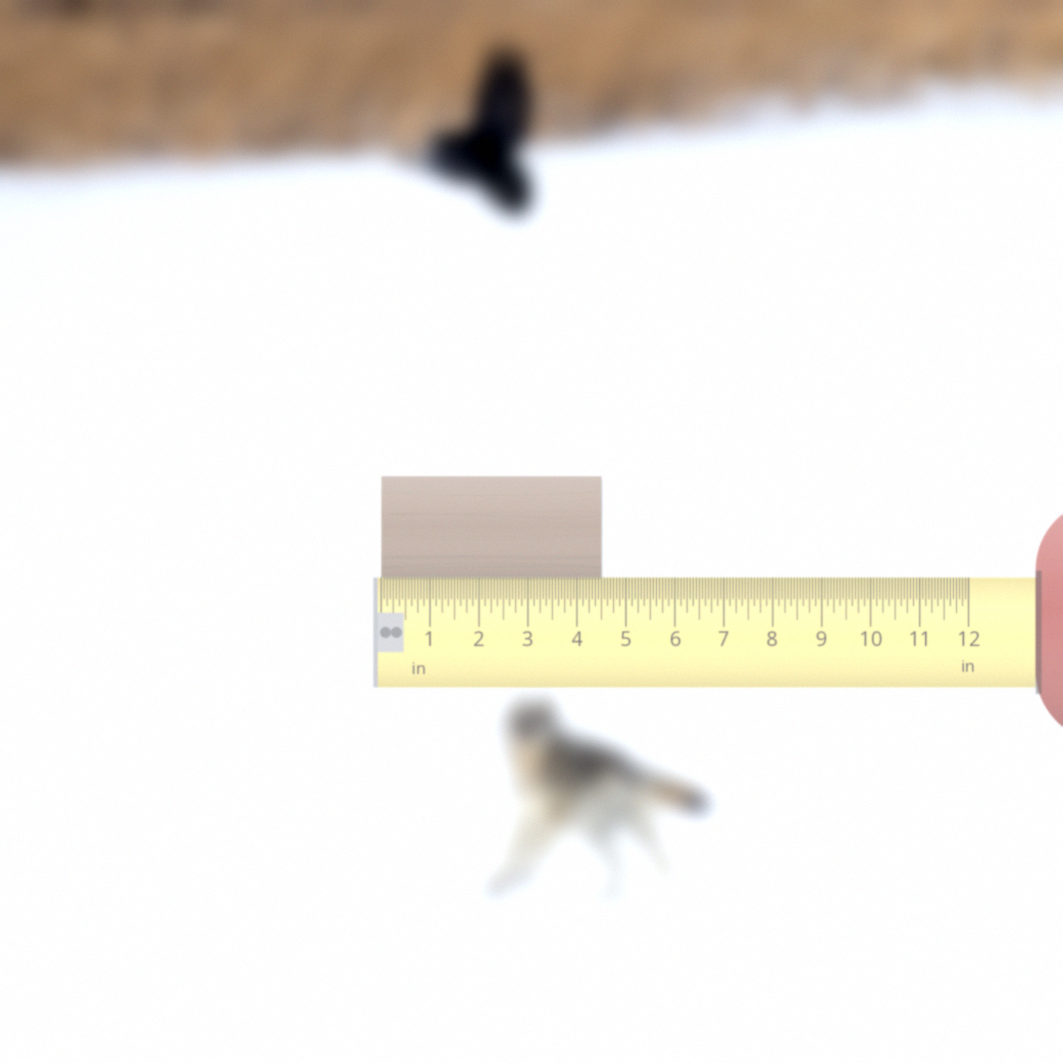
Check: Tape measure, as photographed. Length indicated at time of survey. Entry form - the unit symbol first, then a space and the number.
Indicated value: in 4.5
